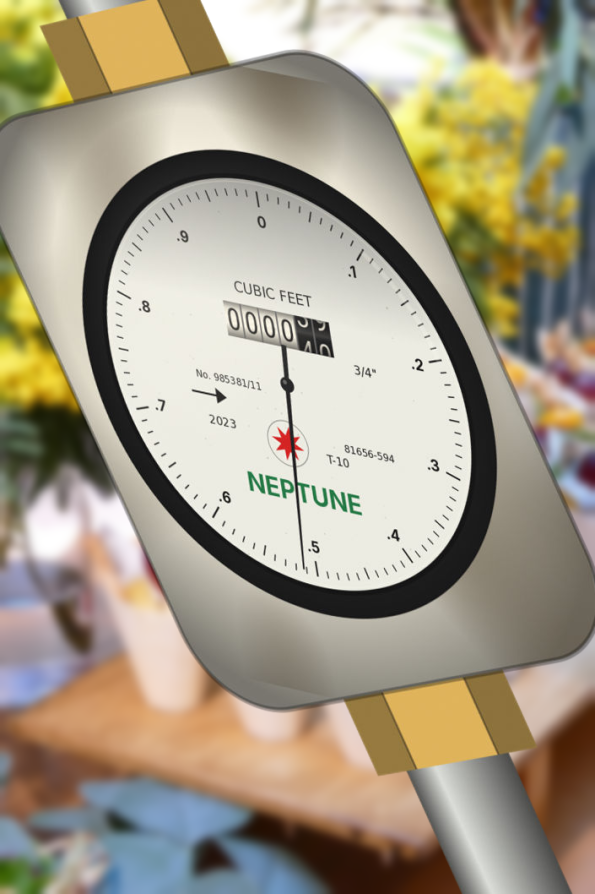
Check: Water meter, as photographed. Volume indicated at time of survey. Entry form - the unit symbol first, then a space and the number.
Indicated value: ft³ 39.51
